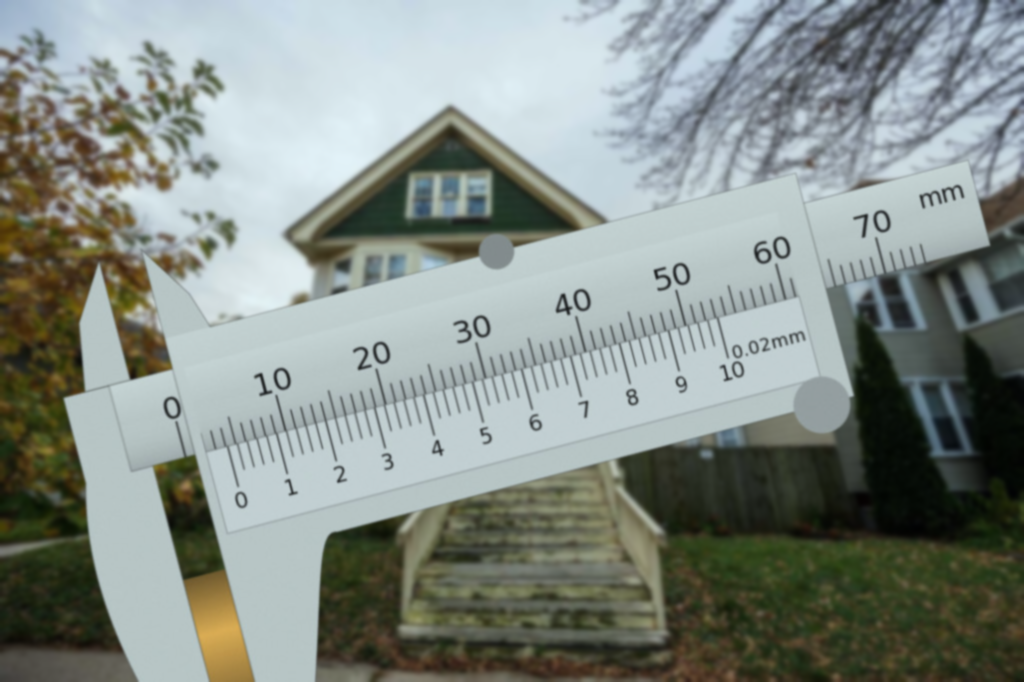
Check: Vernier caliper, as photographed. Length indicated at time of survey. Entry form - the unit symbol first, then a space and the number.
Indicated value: mm 4.2
